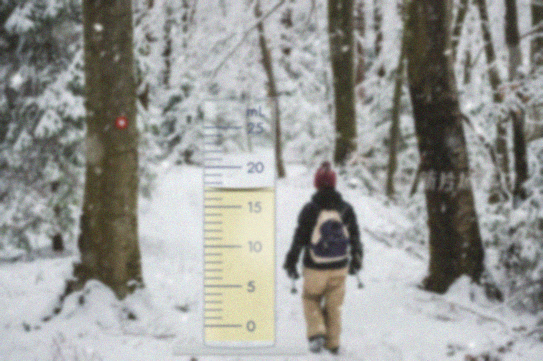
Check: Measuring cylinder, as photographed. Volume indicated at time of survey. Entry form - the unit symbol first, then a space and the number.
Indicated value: mL 17
